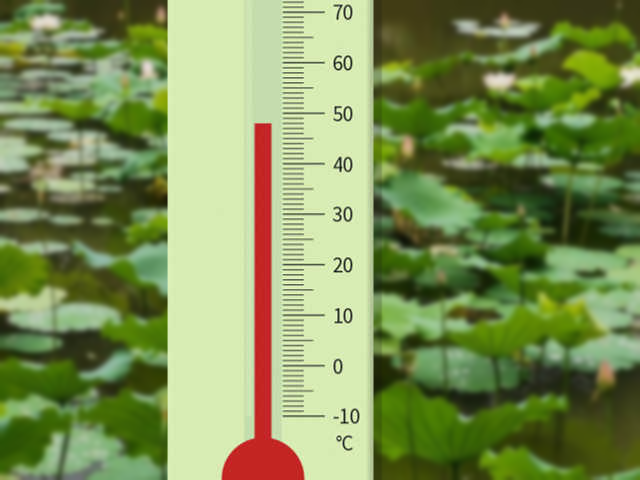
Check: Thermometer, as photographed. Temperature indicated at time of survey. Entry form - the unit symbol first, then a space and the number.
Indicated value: °C 48
